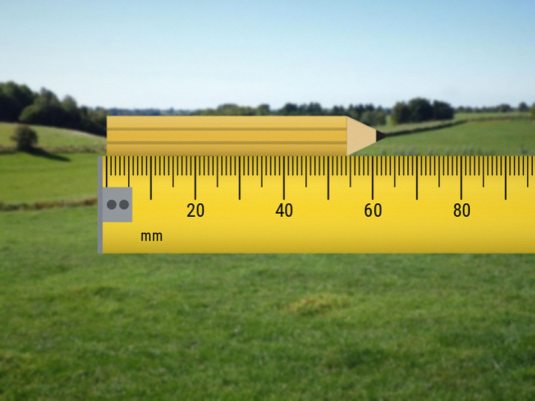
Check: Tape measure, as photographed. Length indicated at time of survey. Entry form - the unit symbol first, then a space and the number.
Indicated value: mm 63
